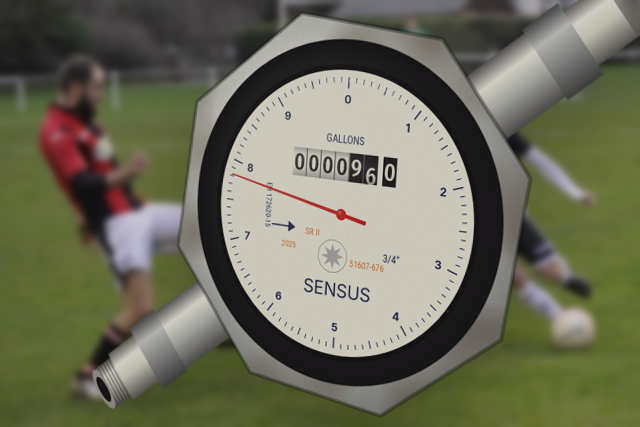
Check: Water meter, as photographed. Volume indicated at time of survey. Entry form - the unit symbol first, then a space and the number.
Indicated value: gal 957.8
